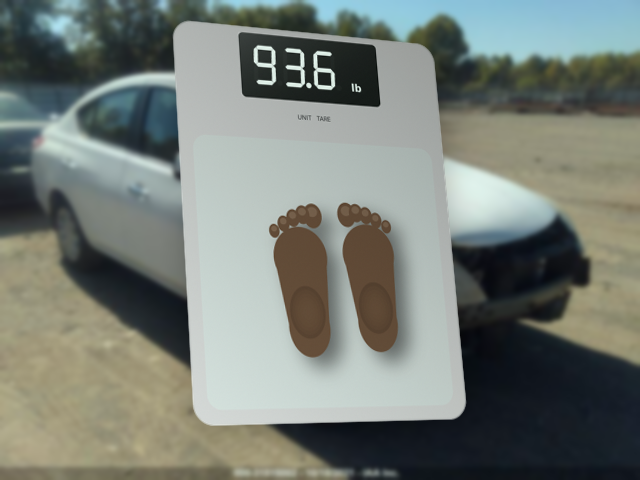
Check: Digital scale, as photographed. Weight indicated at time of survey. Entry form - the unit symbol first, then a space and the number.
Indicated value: lb 93.6
